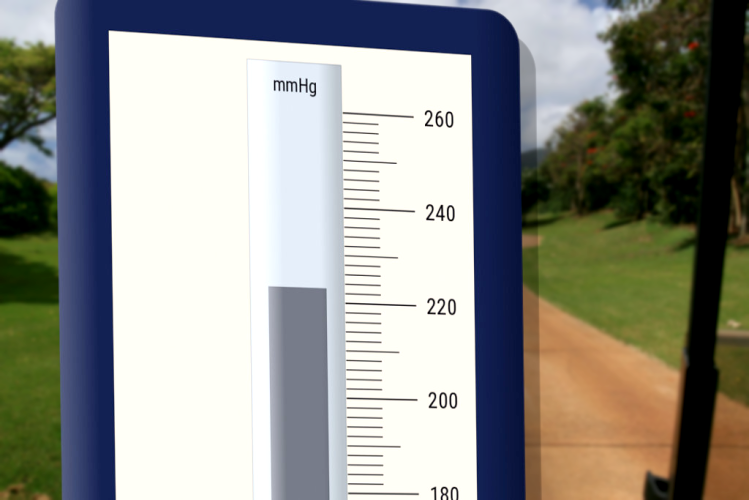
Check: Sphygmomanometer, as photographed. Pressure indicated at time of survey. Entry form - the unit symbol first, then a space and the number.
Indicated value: mmHg 223
